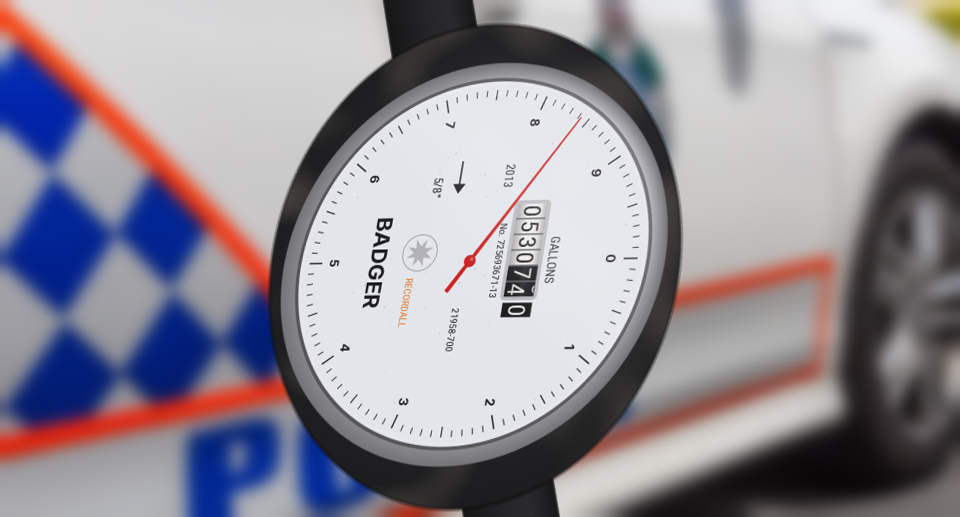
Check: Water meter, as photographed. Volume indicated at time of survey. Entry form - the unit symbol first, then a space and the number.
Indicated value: gal 530738.4
